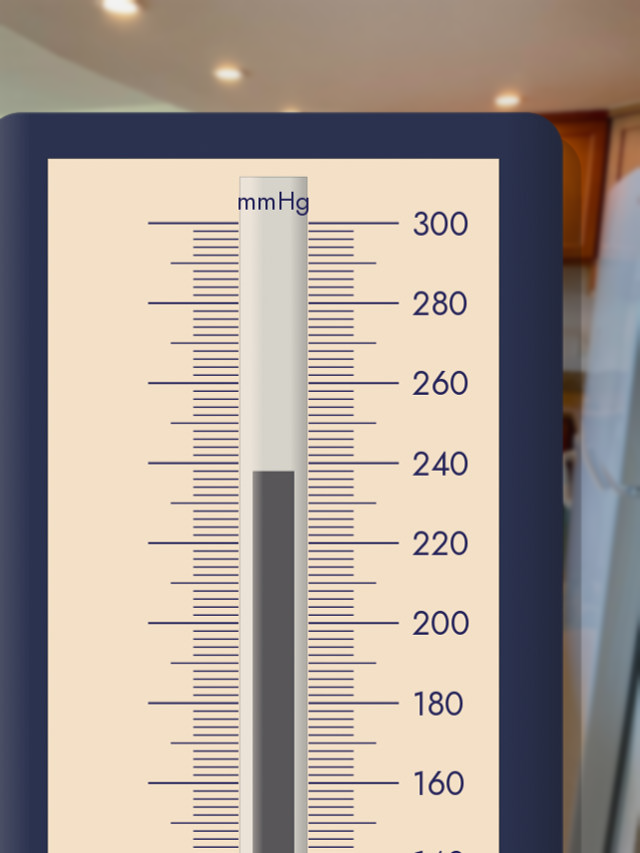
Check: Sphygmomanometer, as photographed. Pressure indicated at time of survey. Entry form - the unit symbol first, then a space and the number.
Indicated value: mmHg 238
